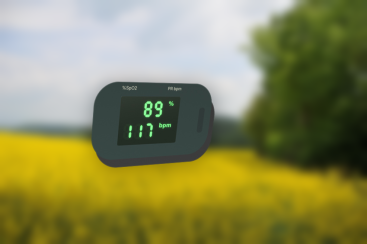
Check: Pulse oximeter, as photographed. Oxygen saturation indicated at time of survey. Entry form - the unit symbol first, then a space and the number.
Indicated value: % 89
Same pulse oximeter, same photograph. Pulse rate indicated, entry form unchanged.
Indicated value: bpm 117
